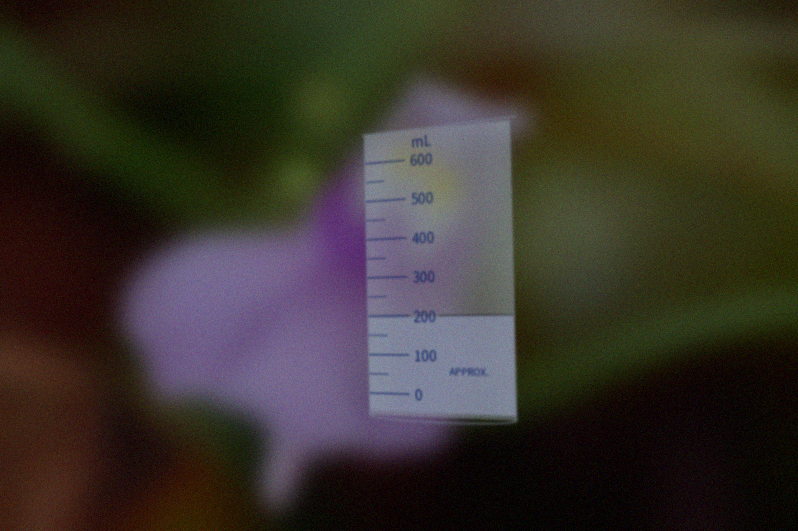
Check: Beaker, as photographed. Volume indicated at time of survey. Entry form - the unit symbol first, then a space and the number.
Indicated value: mL 200
